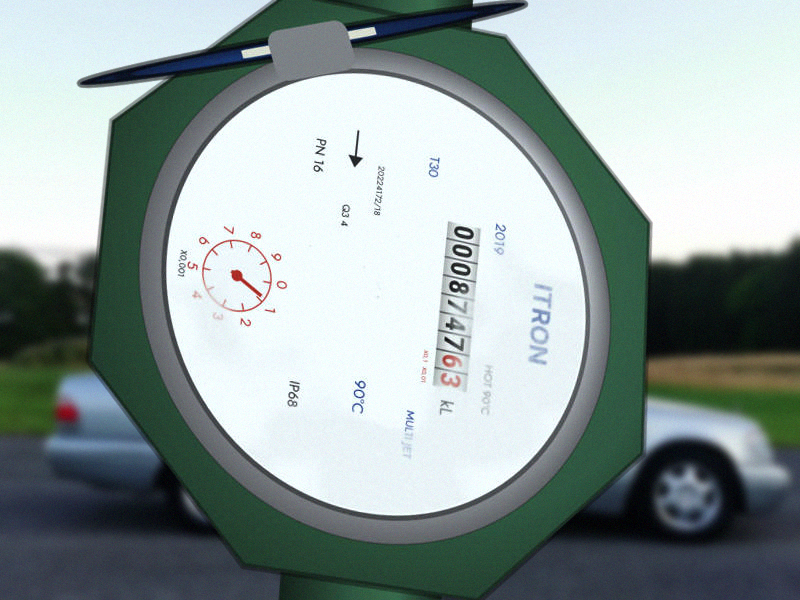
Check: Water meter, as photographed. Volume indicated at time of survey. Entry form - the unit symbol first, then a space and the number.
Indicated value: kL 8747.630
